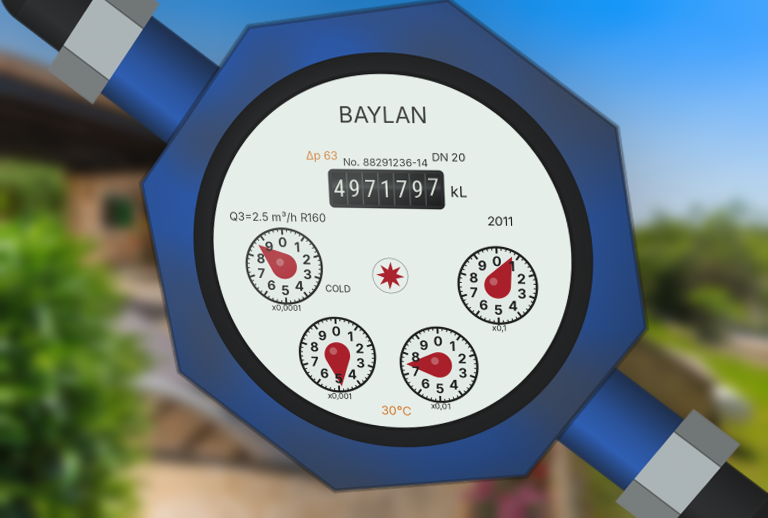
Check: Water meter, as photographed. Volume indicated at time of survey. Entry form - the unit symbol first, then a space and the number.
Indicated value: kL 4971797.0748
